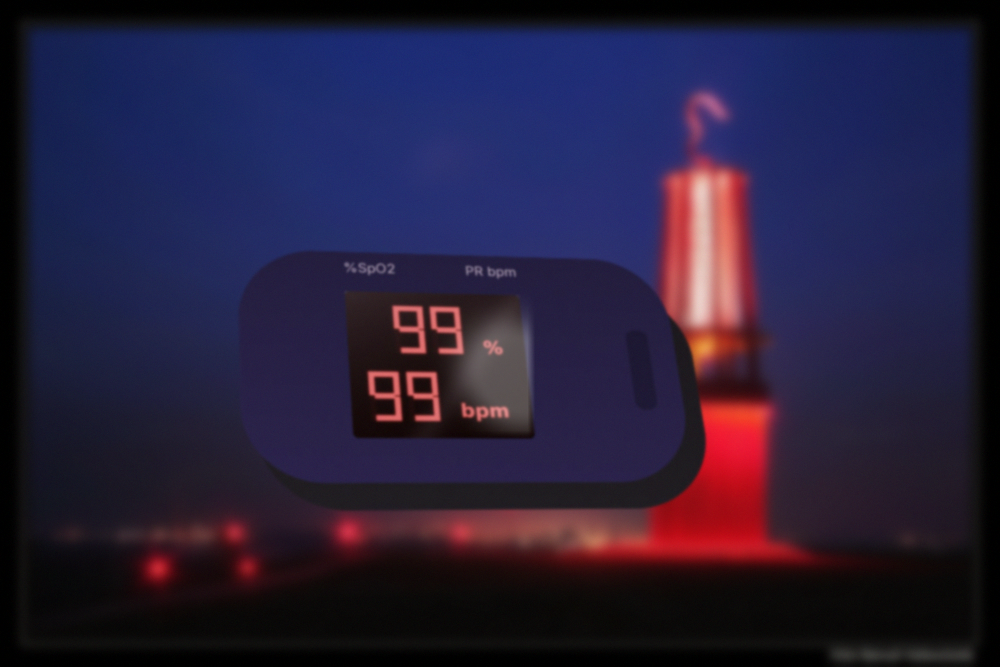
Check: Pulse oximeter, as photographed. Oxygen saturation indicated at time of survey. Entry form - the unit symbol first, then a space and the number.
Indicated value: % 99
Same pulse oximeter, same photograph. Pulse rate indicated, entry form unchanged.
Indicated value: bpm 99
